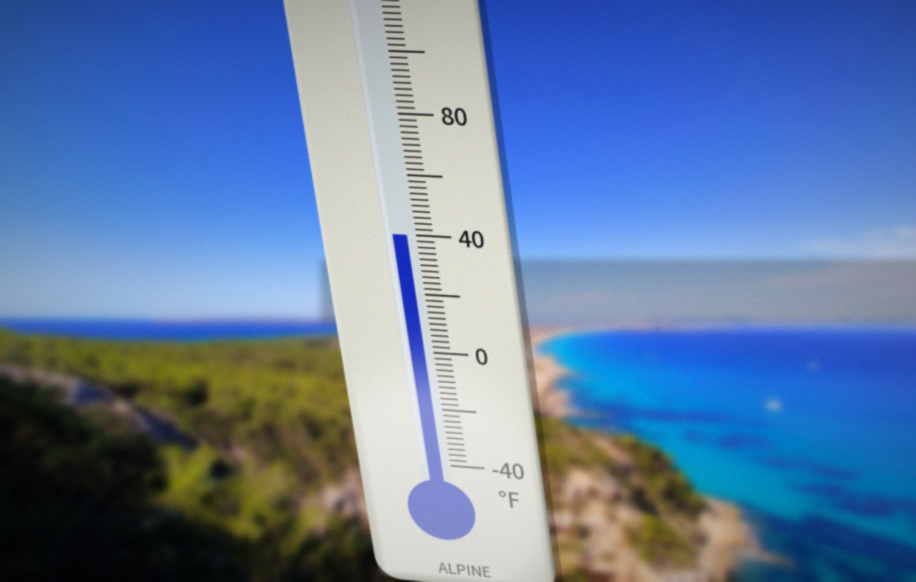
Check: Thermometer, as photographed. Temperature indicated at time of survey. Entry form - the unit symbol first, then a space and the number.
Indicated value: °F 40
